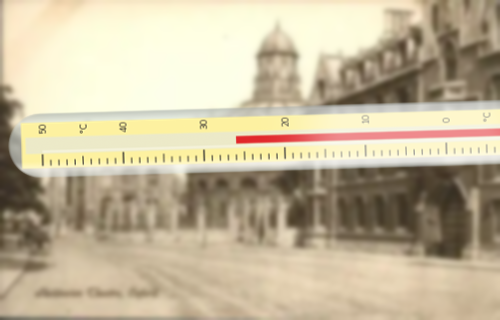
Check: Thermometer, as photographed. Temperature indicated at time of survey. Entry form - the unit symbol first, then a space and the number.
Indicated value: °C 26
